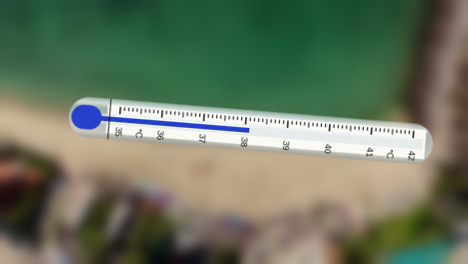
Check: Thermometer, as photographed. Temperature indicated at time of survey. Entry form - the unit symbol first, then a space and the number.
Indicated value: °C 38.1
